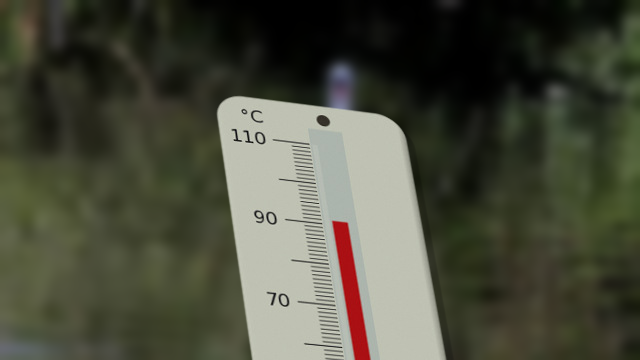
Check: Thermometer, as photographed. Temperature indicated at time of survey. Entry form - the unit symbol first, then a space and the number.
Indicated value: °C 91
